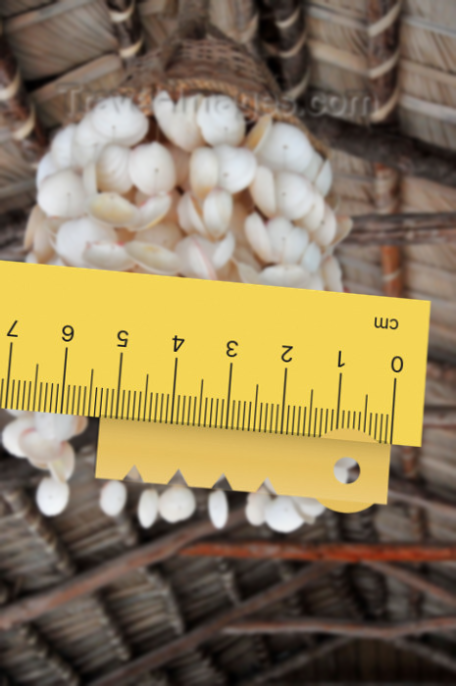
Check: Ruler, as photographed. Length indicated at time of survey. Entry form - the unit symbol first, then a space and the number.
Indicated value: cm 5.3
